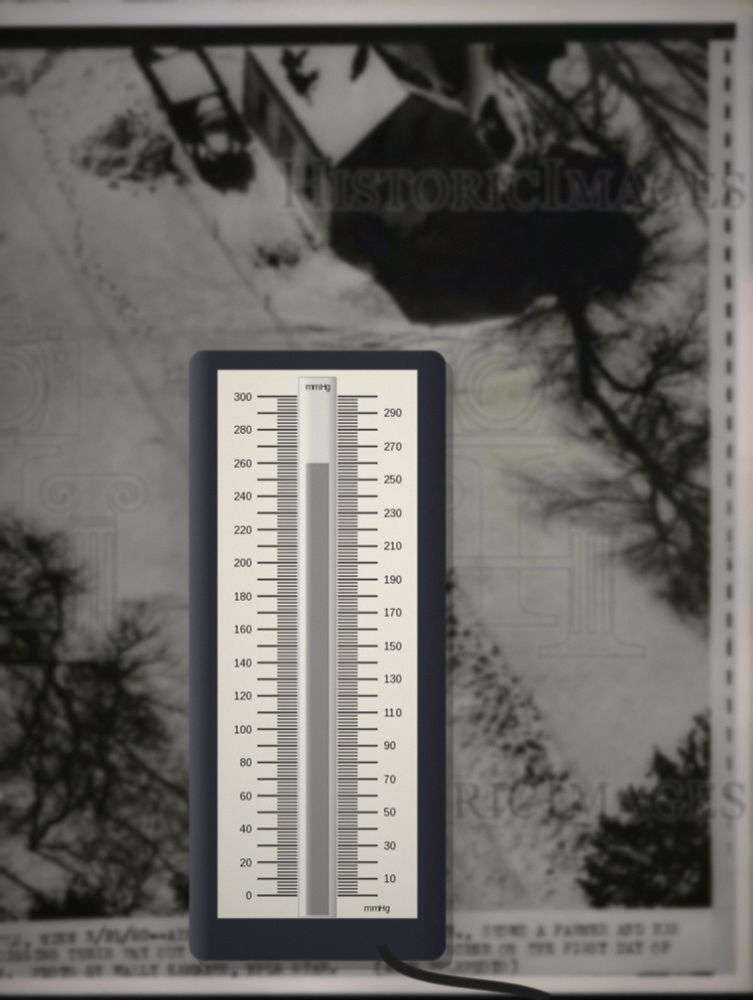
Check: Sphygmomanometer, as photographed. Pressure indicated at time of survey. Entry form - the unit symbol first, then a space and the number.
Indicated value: mmHg 260
